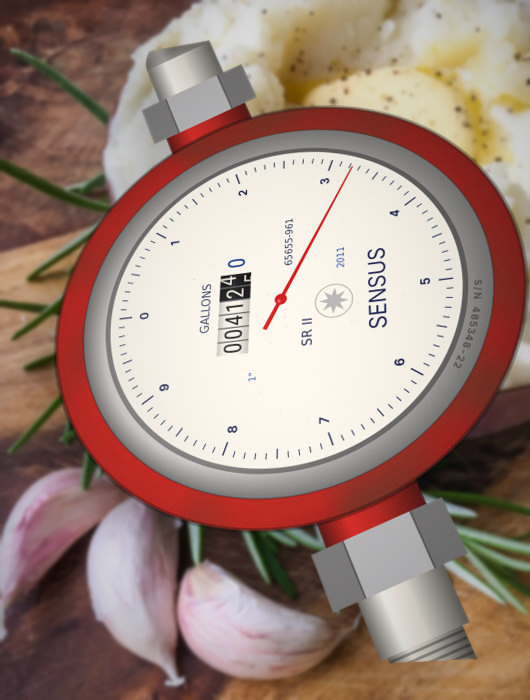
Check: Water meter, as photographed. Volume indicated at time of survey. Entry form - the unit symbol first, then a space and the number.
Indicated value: gal 41243.2
